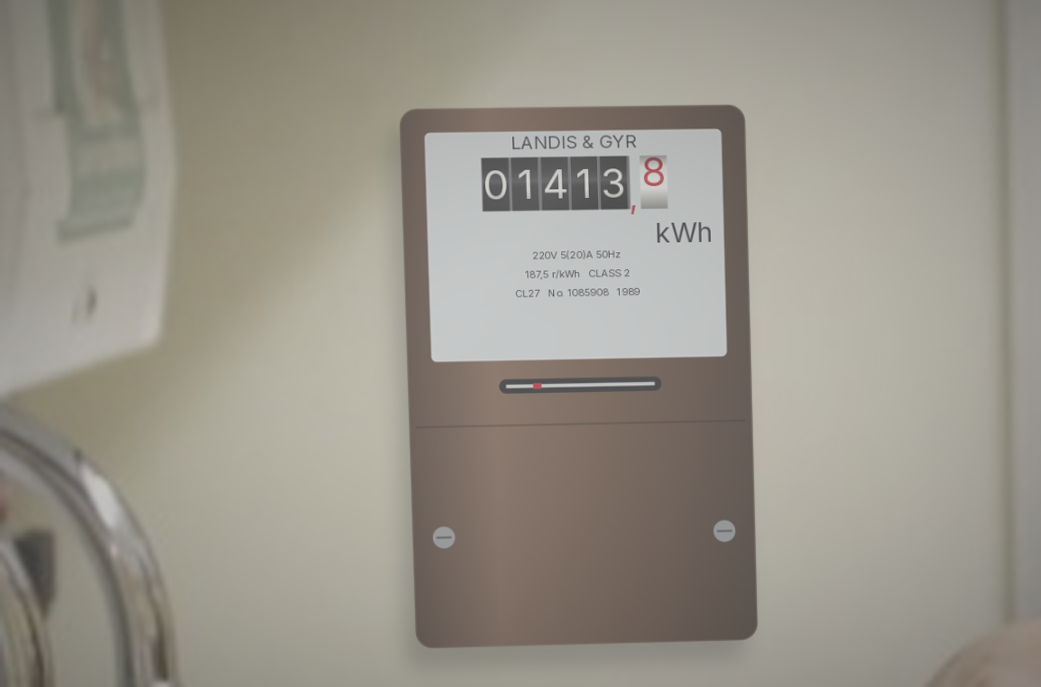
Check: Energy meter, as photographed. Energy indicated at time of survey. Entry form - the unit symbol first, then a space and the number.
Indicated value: kWh 1413.8
